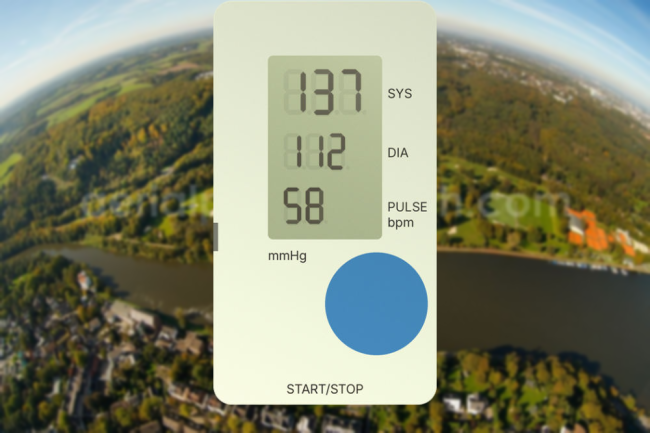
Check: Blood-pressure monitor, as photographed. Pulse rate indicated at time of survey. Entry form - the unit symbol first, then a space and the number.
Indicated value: bpm 58
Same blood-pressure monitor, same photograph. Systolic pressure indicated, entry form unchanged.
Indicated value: mmHg 137
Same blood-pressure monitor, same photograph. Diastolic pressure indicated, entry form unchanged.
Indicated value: mmHg 112
